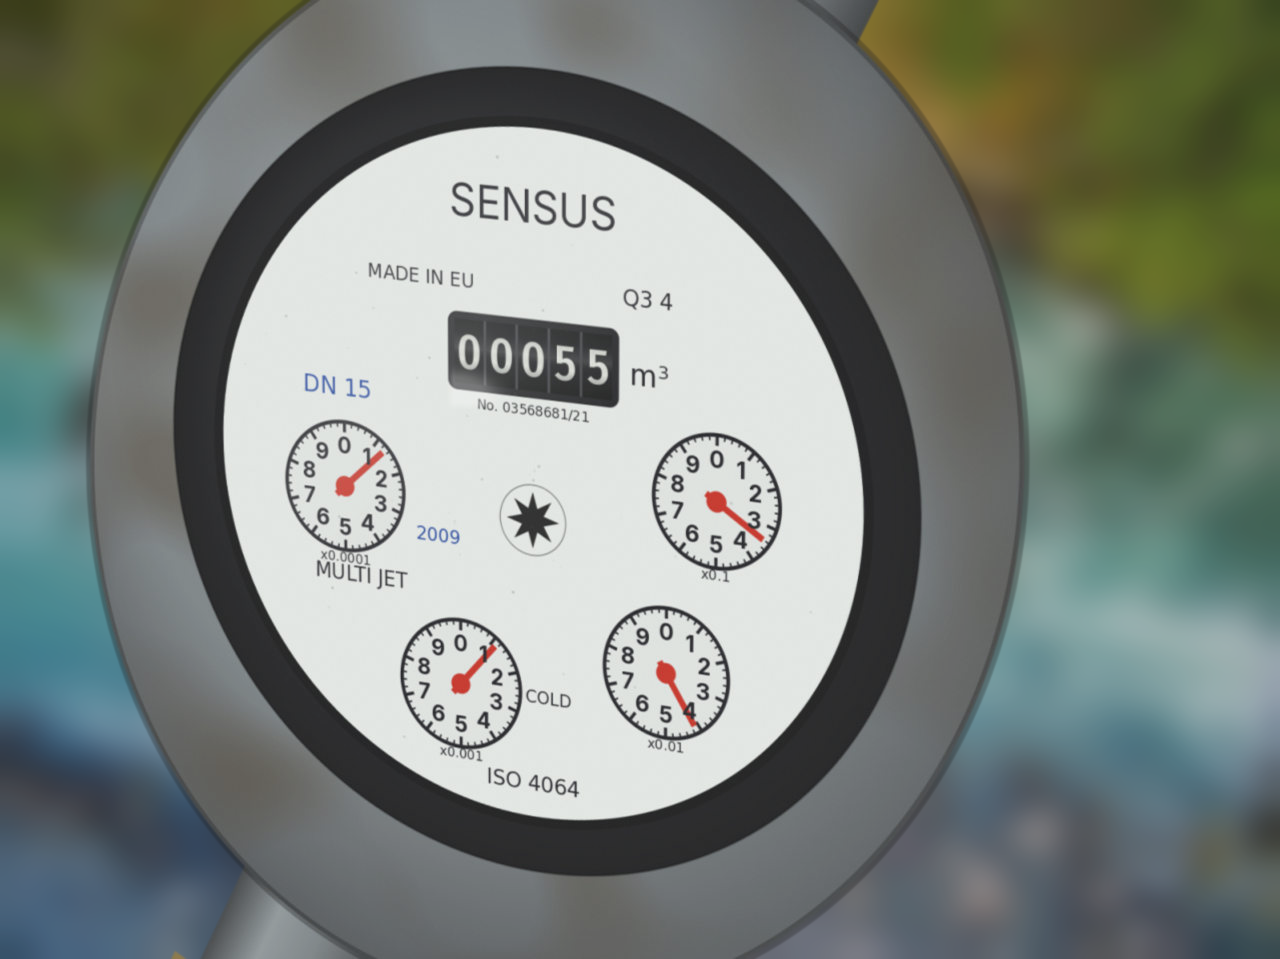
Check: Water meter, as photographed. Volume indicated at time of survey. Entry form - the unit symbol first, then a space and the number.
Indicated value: m³ 55.3411
